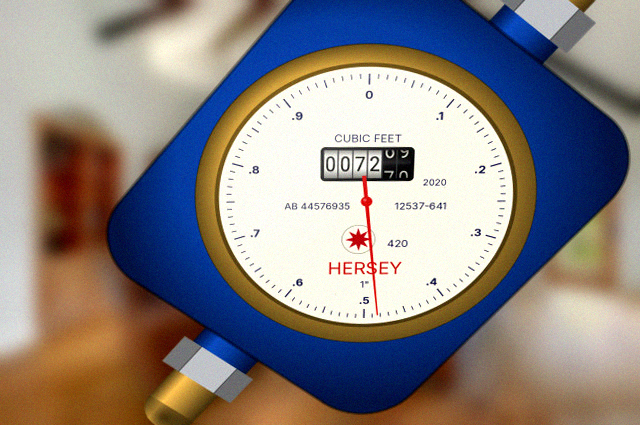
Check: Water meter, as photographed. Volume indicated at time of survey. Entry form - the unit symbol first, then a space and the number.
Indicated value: ft³ 7269.48
